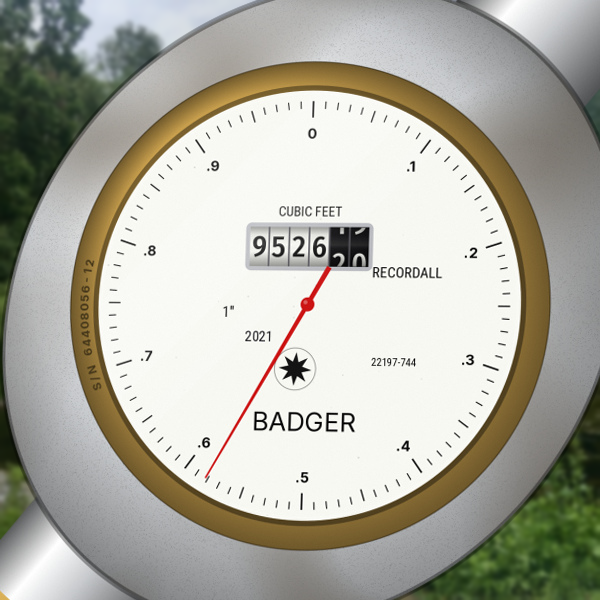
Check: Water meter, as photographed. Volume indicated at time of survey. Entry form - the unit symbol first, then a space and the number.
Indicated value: ft³ 952619.58
